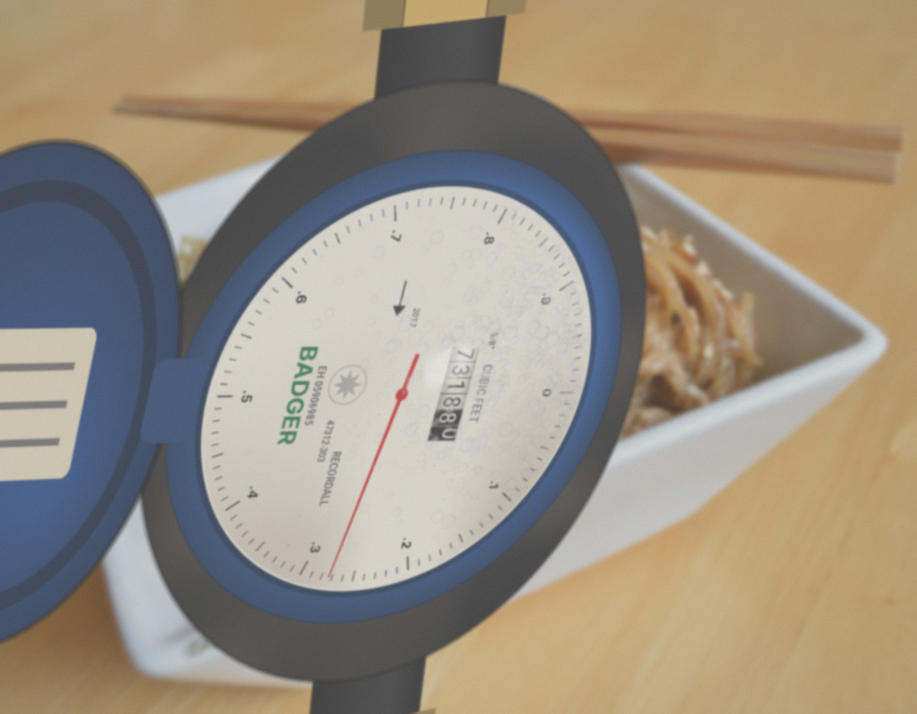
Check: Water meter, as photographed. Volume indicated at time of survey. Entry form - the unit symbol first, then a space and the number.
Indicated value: ft³ 731880.27
